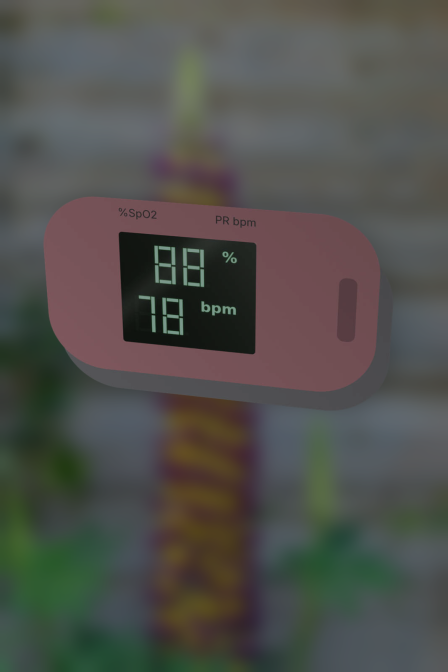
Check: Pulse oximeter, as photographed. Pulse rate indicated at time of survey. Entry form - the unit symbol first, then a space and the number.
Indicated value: bpm 78
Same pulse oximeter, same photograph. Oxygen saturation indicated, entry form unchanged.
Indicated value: % 88
